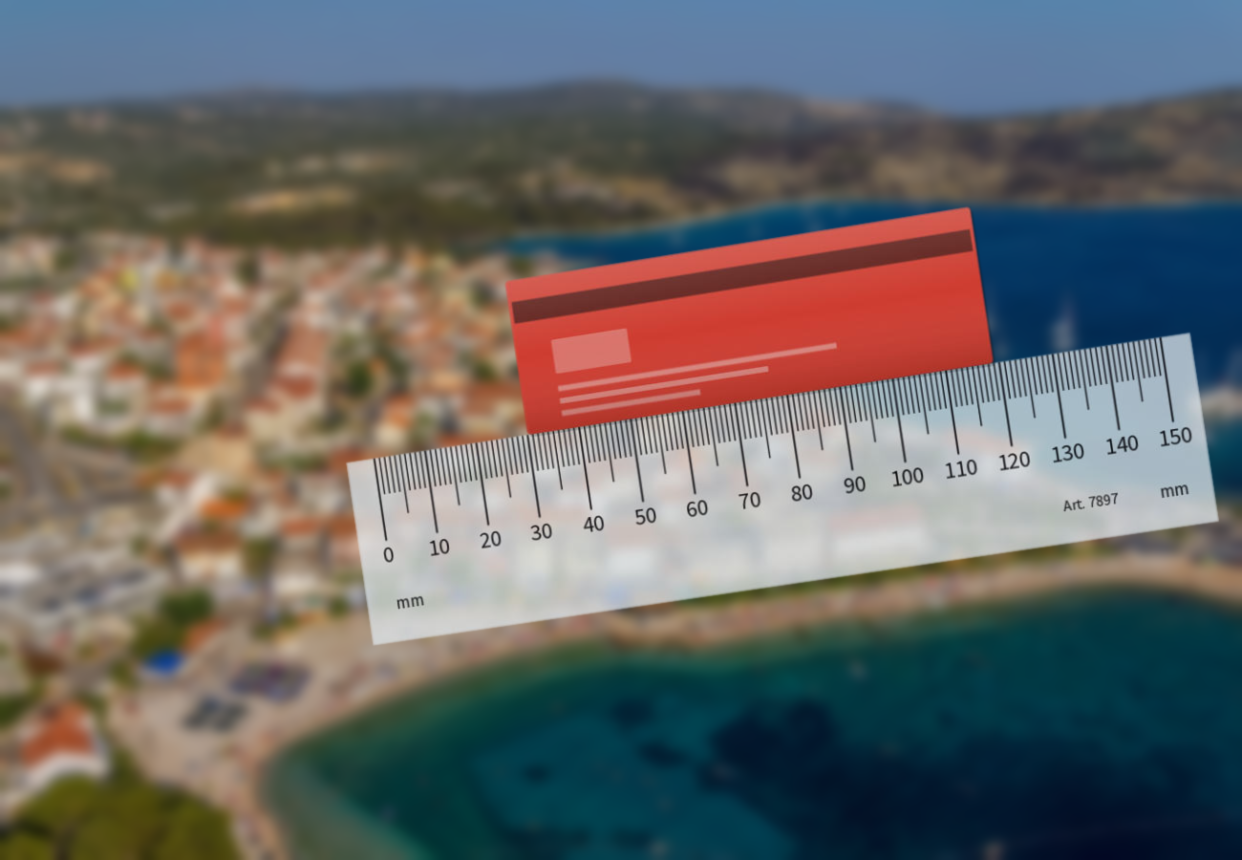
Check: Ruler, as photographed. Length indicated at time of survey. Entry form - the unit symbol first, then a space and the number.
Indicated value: mm 89
